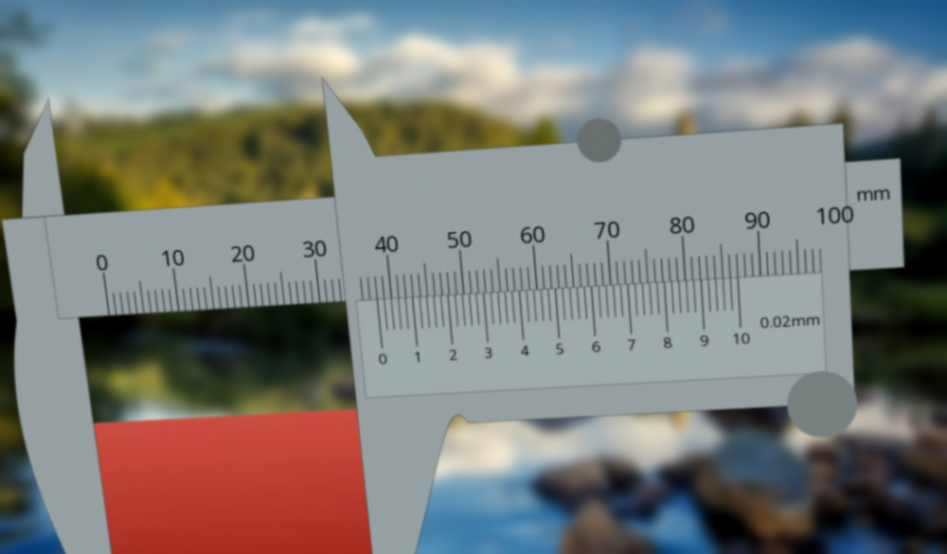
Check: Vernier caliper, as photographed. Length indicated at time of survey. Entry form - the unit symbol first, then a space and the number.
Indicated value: mm 38.0
